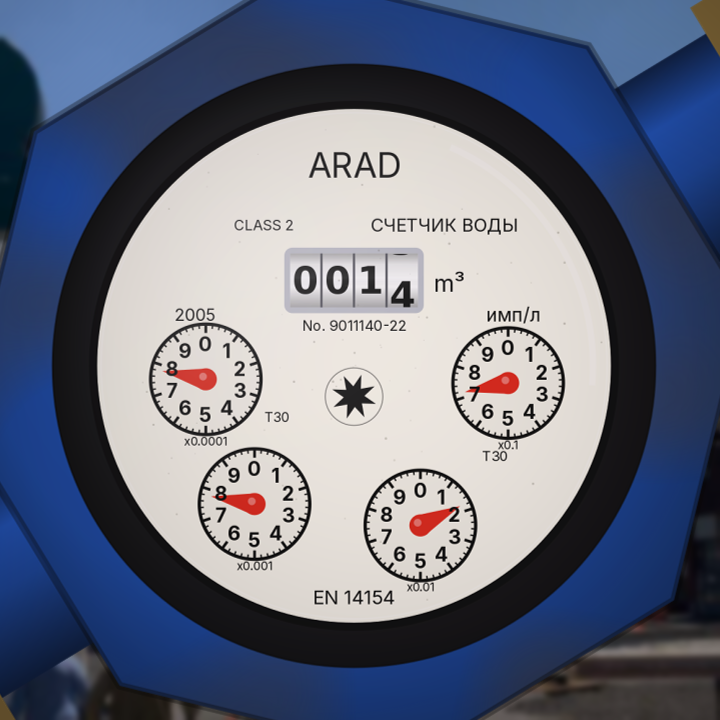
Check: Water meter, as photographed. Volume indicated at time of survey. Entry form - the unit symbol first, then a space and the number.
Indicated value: m³ 13.7177
